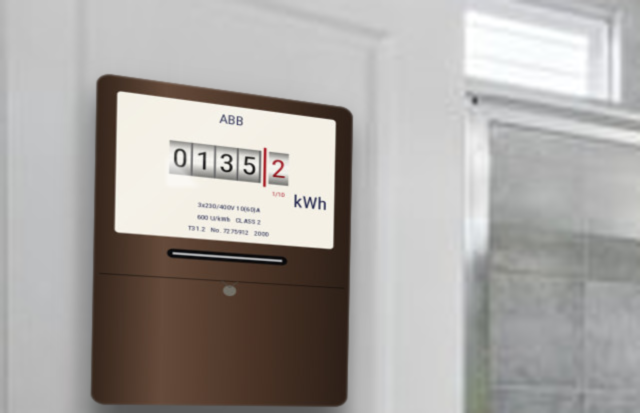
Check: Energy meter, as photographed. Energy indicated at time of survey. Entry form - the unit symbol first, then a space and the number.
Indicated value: kWh 135.2
